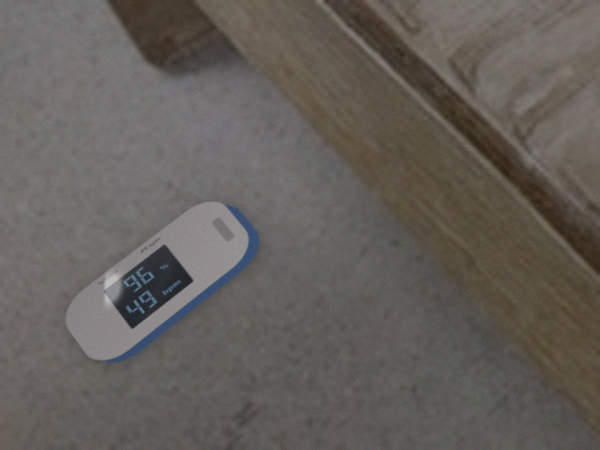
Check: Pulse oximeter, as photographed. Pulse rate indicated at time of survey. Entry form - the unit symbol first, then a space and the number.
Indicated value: bpm 49
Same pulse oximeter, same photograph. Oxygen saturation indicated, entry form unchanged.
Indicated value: % 96
